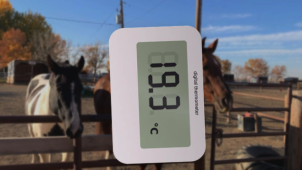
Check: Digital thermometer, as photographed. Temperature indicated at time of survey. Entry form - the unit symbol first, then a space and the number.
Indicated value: °C 19.3
